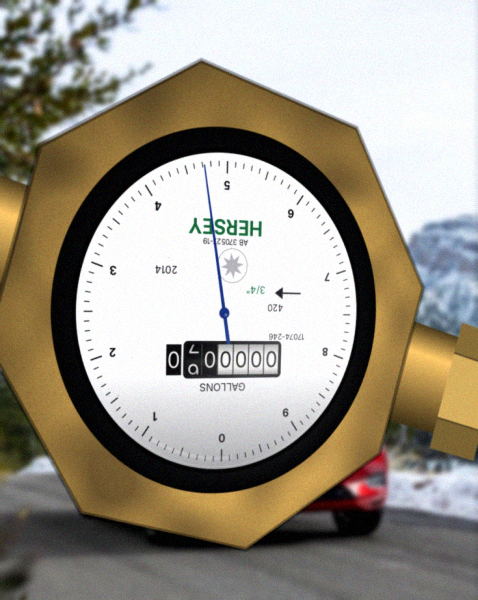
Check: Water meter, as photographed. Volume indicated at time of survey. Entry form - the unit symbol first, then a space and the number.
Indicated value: gal 64.7
